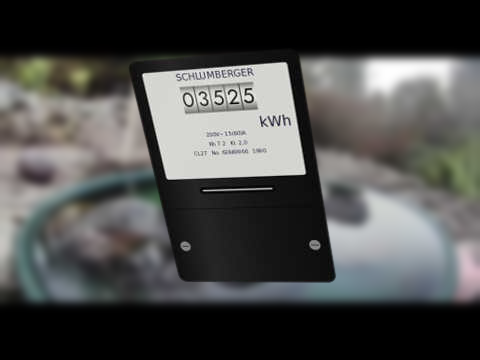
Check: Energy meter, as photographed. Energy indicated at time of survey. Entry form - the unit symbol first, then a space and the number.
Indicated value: kWh 3525
